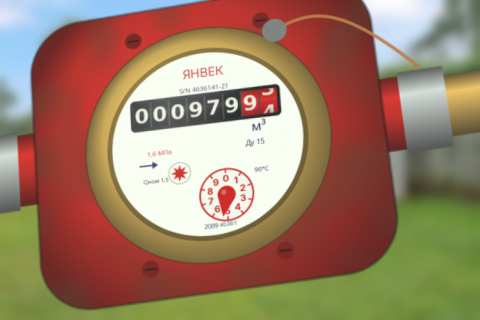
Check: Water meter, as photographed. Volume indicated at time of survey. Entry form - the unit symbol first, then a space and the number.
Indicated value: m³ 979.935
